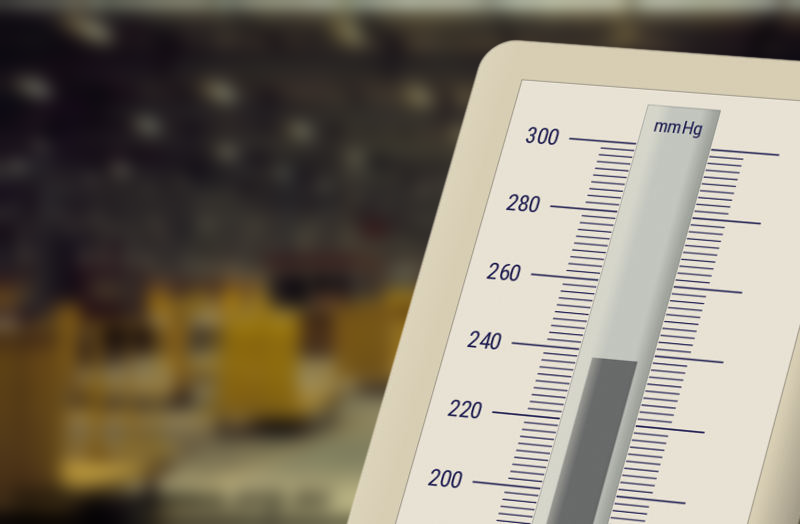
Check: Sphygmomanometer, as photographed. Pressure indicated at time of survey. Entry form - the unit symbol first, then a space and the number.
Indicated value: mmHg 238
